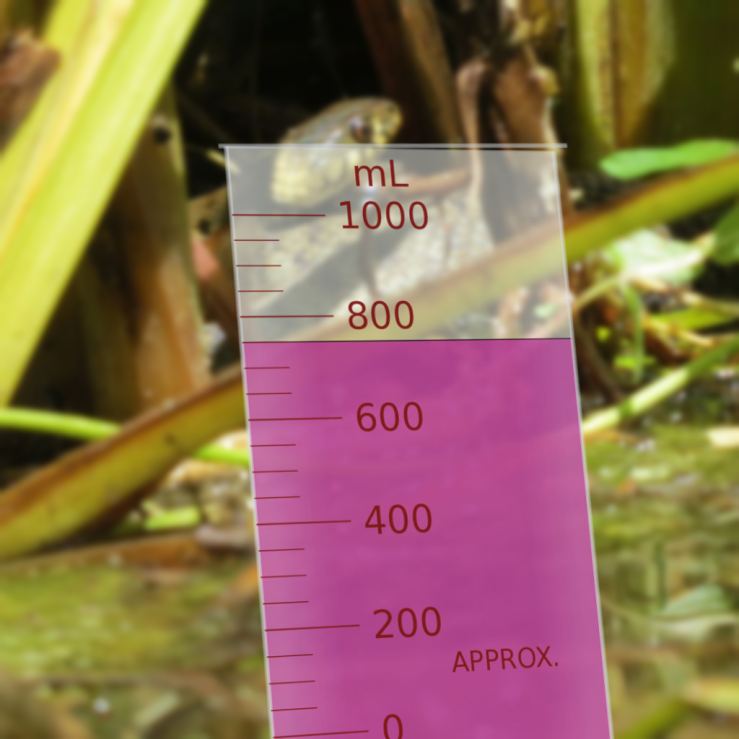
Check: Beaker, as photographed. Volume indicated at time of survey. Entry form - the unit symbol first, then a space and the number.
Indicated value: mL 750
